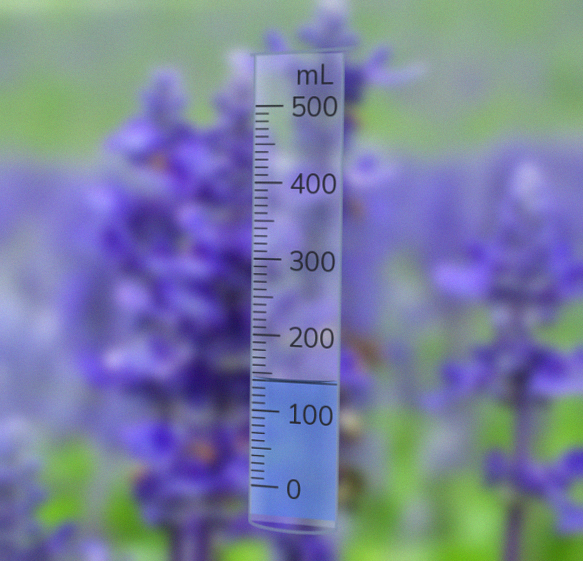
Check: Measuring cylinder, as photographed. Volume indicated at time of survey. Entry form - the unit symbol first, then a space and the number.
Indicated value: mL 140
